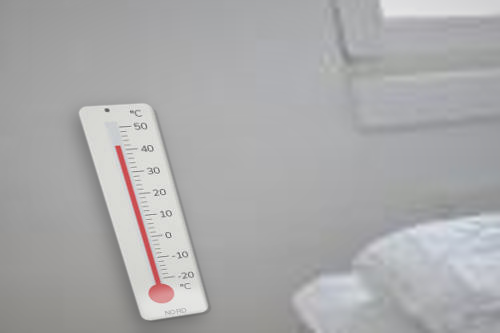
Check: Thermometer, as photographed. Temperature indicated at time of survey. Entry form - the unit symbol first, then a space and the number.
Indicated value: °C 42
